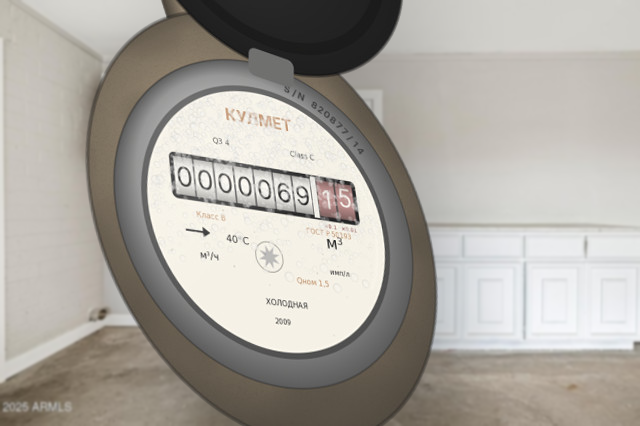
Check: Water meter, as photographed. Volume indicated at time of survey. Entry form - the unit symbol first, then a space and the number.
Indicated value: m³ 69.15
